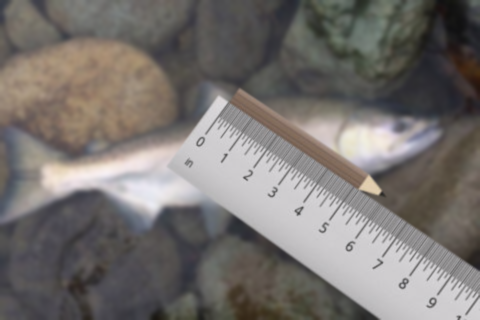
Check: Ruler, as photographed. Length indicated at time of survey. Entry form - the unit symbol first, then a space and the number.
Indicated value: in 6
